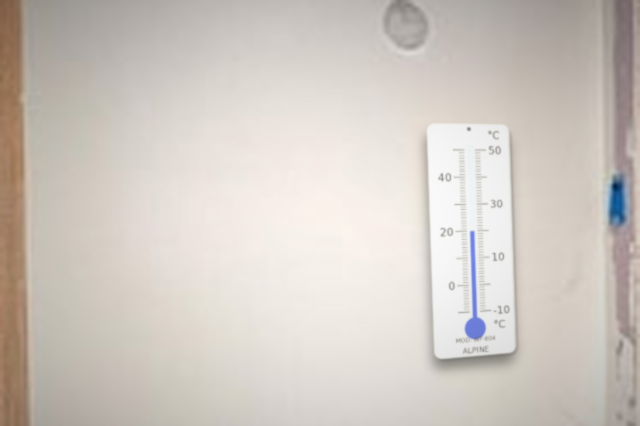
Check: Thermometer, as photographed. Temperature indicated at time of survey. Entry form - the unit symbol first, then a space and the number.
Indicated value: °C 20
